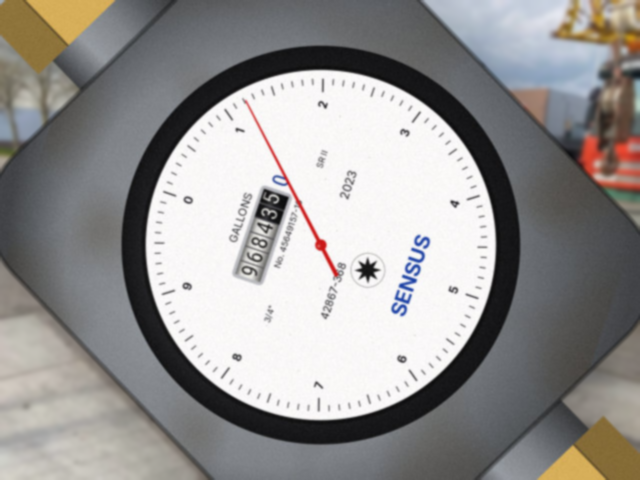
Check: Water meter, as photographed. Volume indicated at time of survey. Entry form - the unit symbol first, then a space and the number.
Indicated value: gal 9684351.2
